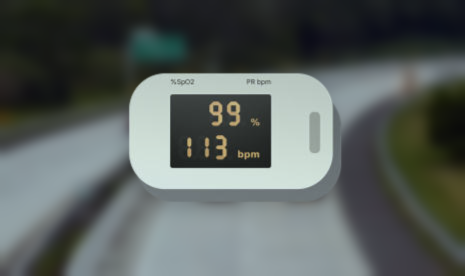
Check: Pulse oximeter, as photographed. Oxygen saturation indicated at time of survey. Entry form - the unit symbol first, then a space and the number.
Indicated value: % 99
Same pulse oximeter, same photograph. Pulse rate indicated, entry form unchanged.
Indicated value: bpm 113
